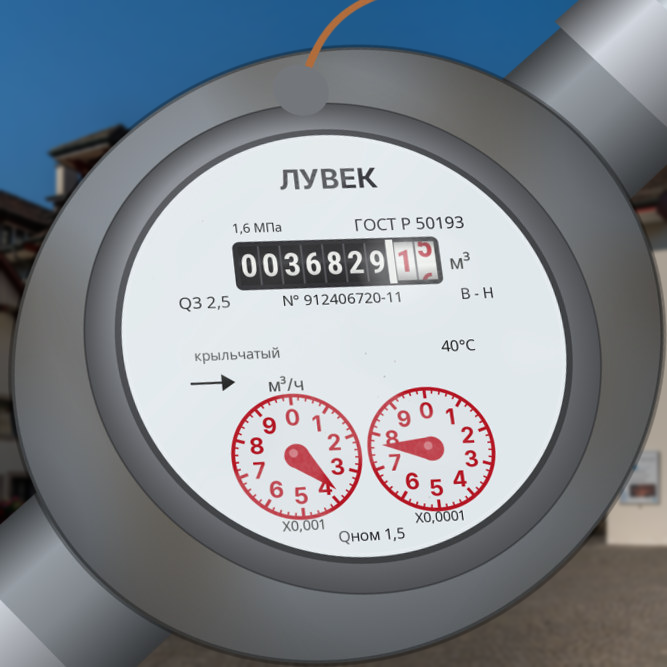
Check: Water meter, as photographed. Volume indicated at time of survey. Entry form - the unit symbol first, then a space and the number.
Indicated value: m³ 36829.1537
